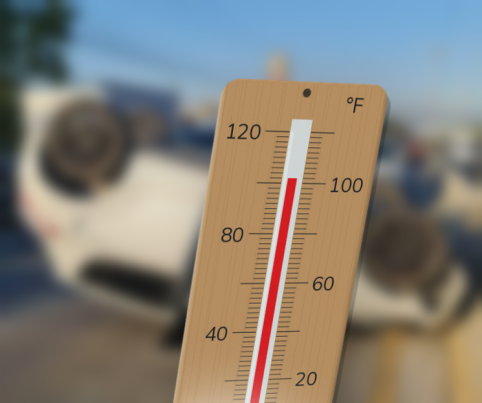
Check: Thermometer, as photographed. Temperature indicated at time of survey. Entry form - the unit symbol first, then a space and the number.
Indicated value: °F 102
